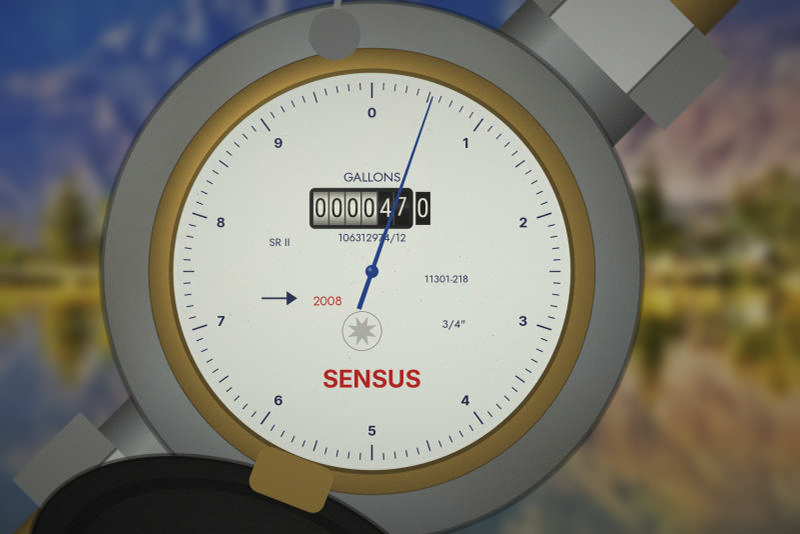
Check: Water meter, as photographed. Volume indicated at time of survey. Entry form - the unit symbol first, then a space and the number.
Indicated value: gal 470.5
